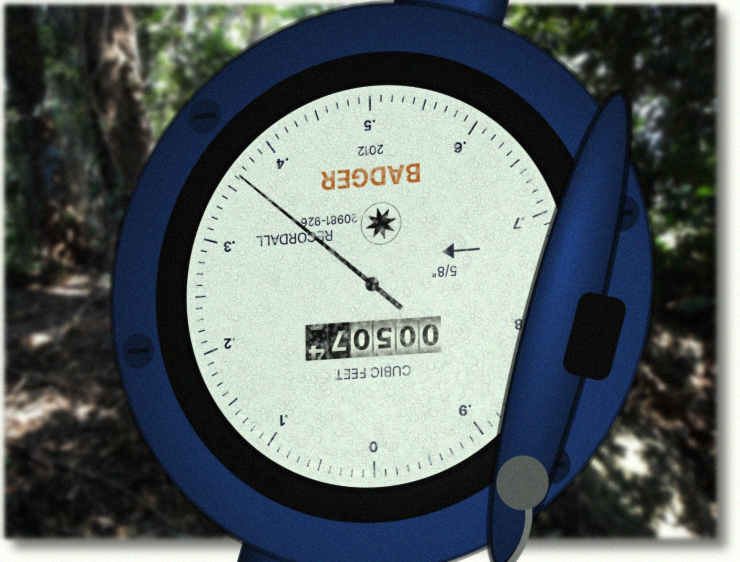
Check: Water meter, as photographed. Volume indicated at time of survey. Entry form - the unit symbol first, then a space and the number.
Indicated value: ft³ 5074.36
